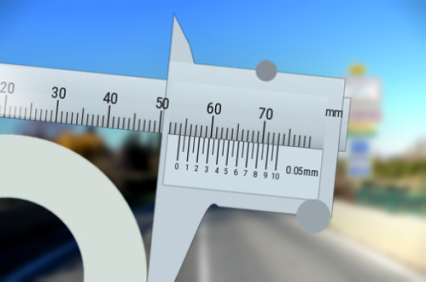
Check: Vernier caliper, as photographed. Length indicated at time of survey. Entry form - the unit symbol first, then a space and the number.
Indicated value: mm 54.0
